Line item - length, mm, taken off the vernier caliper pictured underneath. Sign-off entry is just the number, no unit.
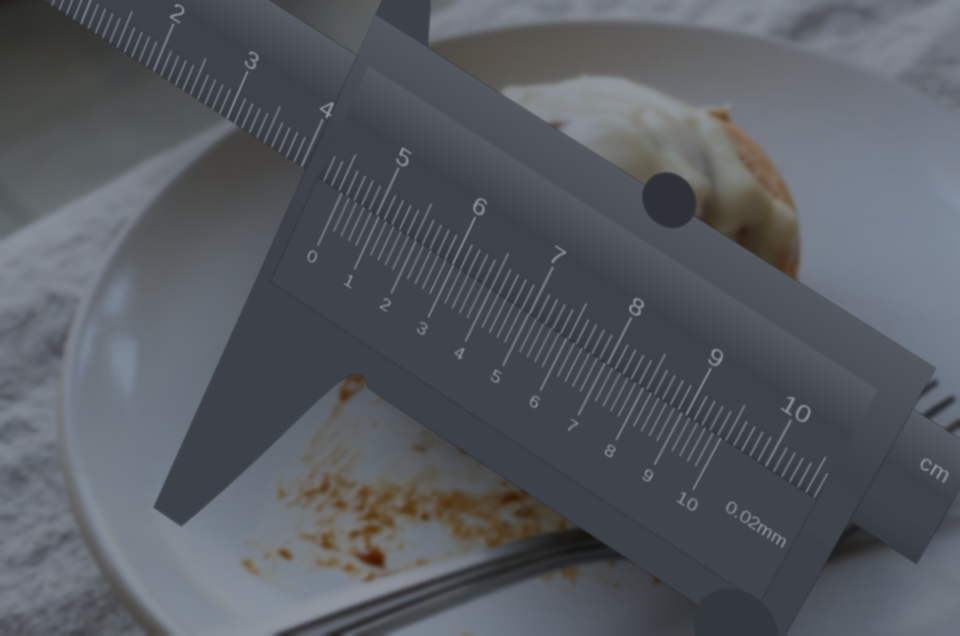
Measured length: 45.4
